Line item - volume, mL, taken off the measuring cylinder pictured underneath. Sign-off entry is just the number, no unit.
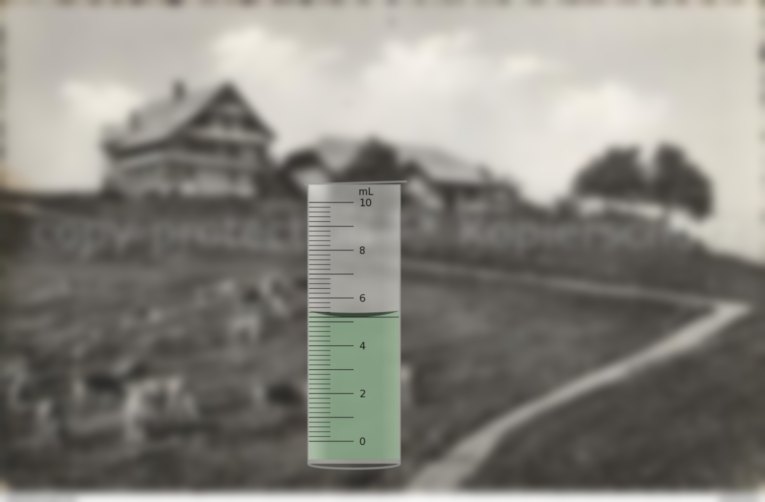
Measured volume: 5.2
